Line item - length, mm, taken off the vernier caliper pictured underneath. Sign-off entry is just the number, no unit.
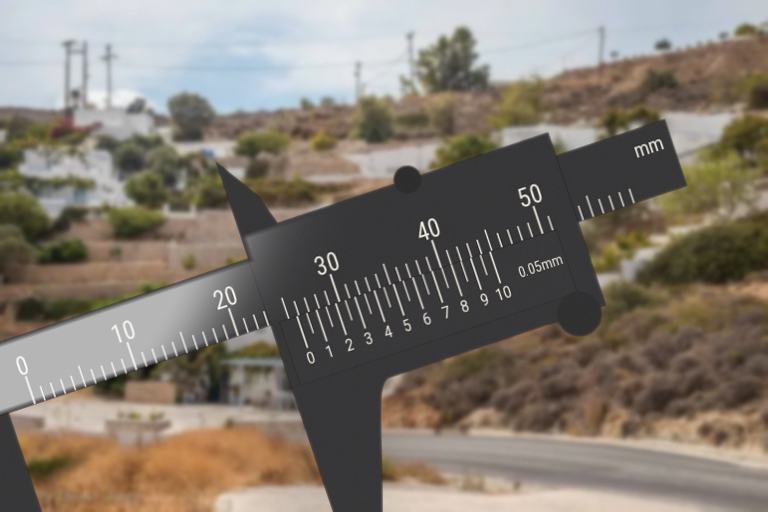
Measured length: 25.8
